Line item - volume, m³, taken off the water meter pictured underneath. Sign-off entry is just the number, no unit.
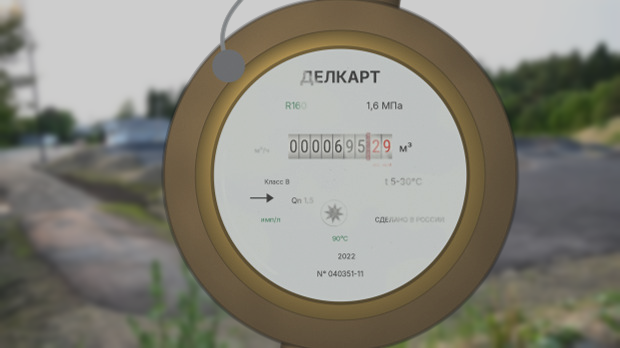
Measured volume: 695.29
